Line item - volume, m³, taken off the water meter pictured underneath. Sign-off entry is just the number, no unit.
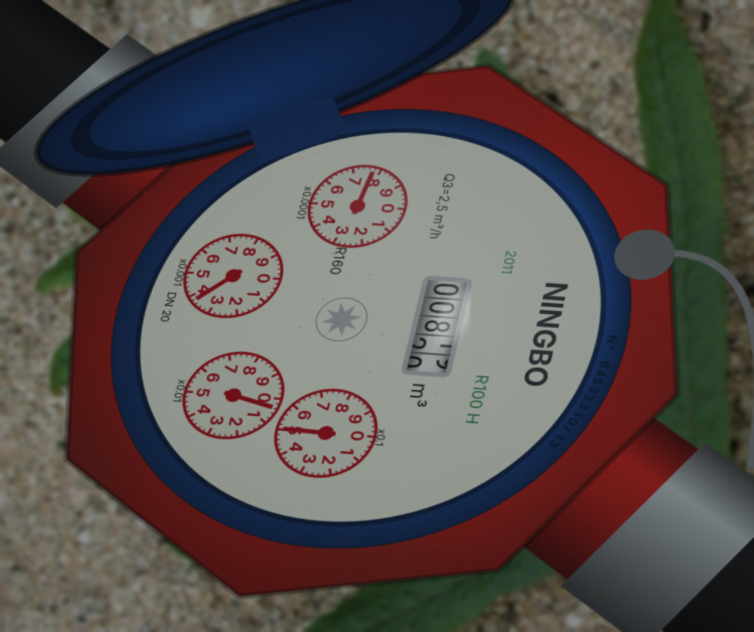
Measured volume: 819.5037
